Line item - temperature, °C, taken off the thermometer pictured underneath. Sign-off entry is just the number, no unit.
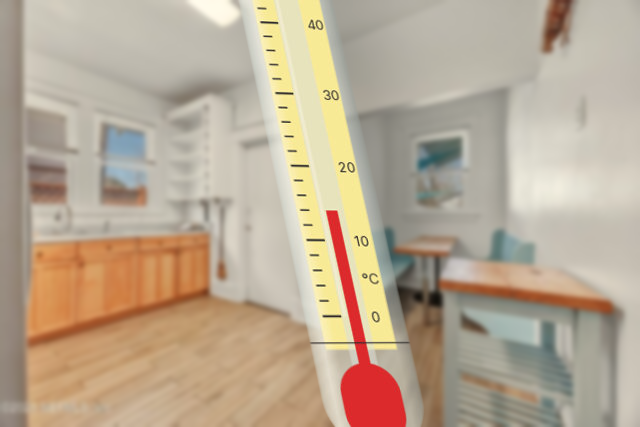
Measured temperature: 14
